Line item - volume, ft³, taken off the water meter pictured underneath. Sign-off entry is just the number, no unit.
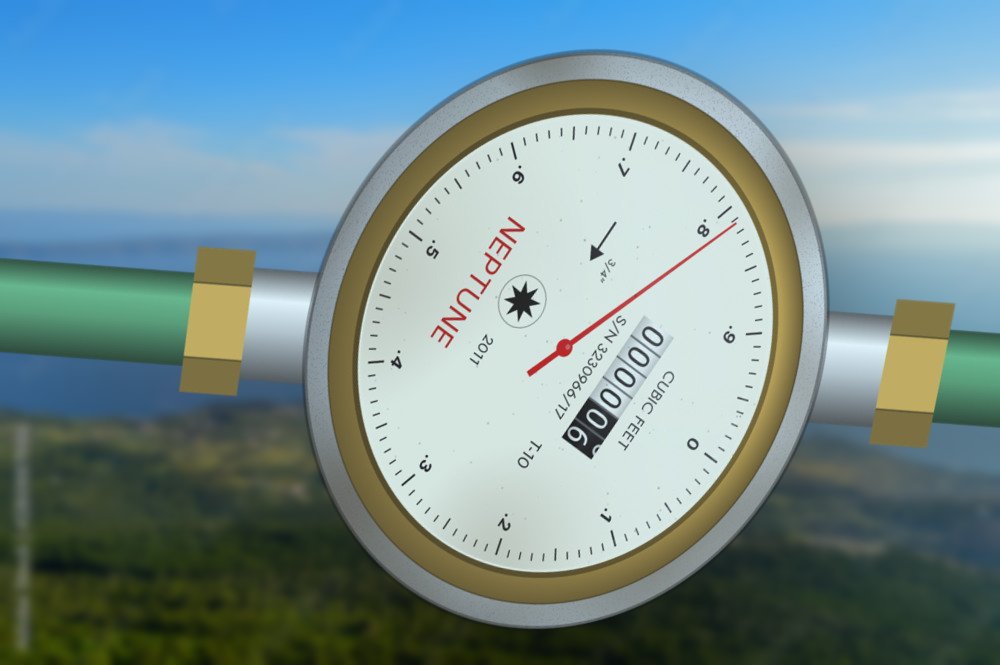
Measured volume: 5.81
